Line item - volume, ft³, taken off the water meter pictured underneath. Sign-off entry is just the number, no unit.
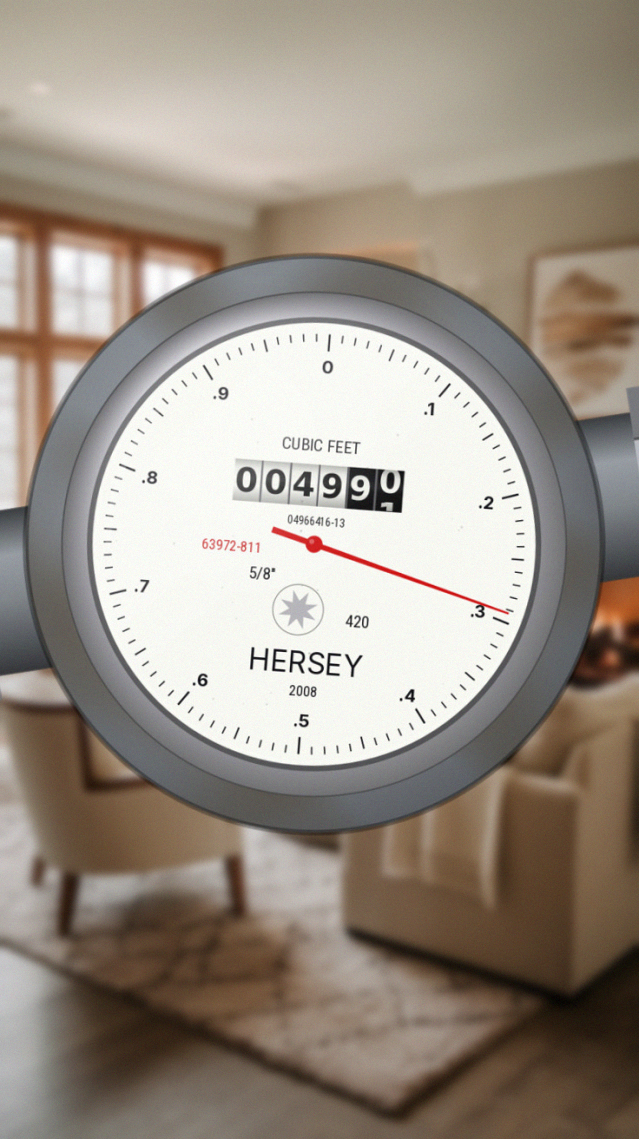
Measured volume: 4990.29
